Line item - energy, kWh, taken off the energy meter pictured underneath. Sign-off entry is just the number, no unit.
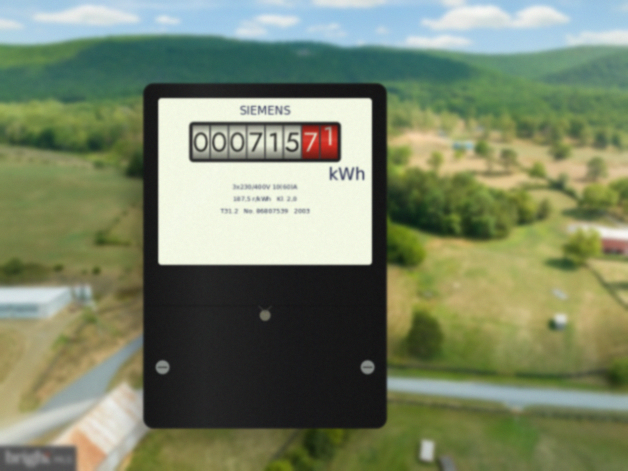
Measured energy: 715.71
